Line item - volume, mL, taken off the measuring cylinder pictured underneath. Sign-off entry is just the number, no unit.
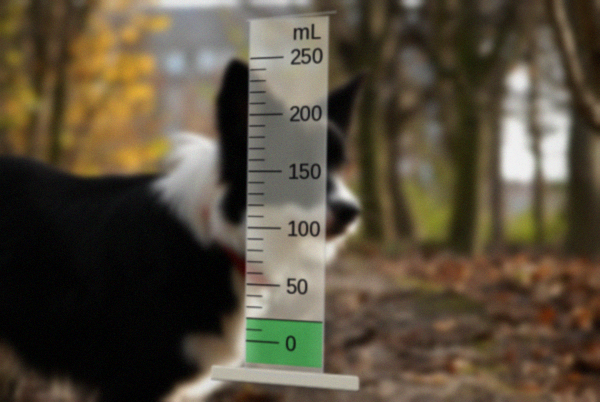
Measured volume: 20
